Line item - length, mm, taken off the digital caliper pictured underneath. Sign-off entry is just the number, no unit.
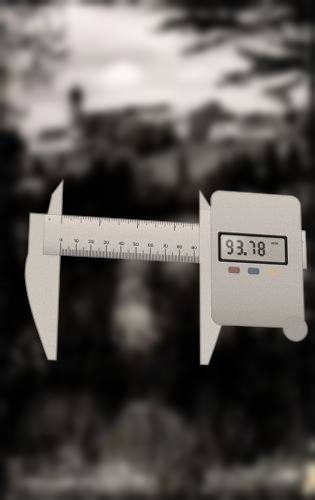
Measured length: 93.78
